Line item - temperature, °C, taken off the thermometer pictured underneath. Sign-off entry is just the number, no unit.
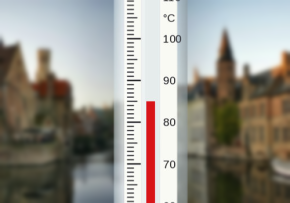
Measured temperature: 85
